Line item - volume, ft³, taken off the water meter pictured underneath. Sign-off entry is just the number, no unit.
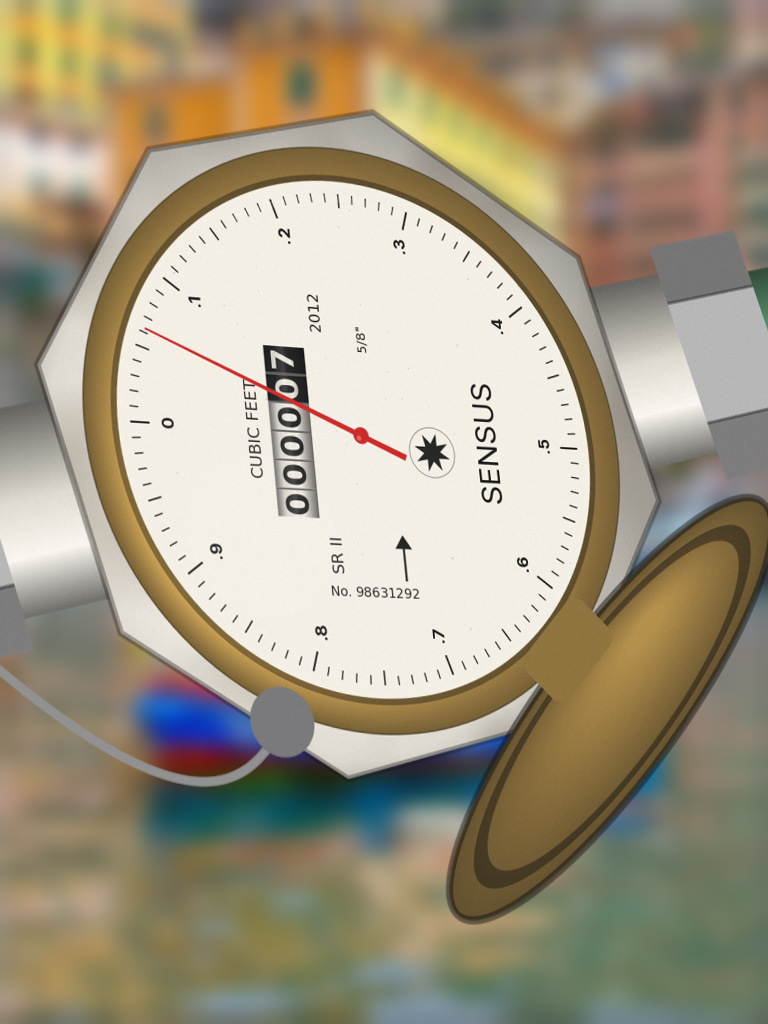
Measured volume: 7.06
